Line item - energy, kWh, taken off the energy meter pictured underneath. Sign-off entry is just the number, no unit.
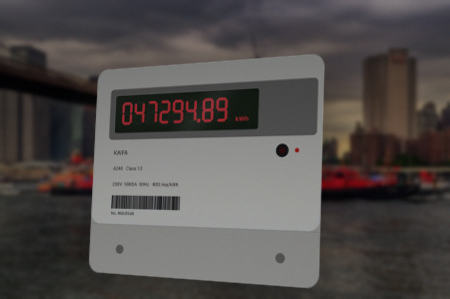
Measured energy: 47294.89
